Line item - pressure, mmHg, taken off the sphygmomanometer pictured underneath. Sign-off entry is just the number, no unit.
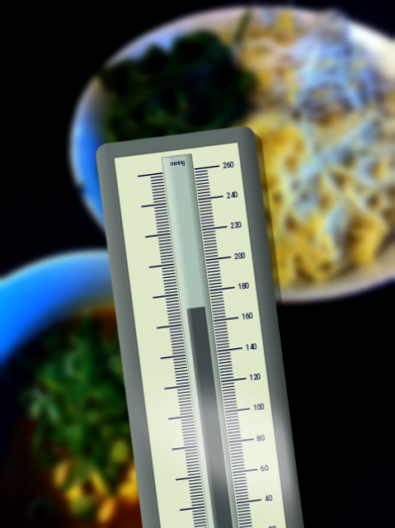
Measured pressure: 170
